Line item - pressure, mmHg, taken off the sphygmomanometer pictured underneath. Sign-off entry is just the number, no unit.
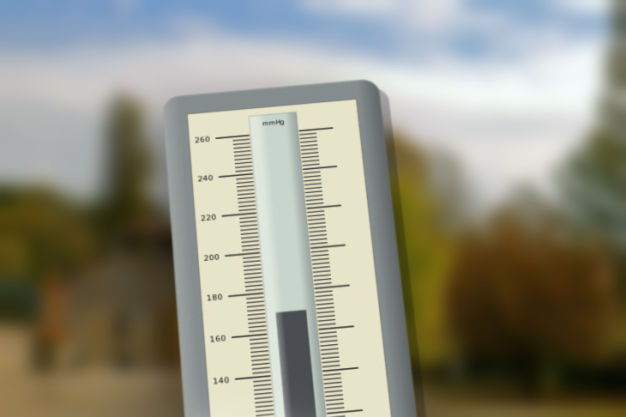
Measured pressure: 170
